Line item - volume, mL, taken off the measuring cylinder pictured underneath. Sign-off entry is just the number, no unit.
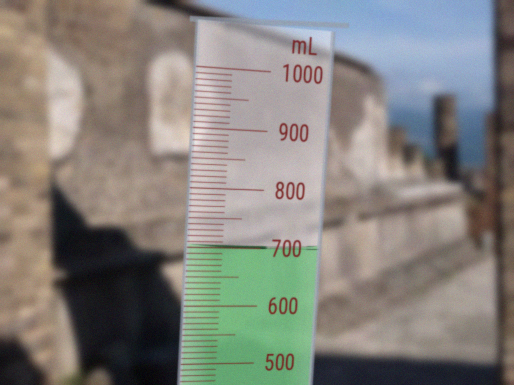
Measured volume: 700
